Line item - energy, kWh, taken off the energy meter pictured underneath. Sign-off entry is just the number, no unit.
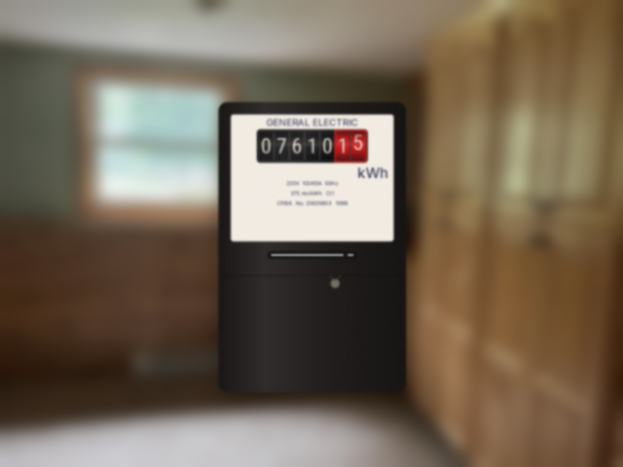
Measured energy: 7610.15
